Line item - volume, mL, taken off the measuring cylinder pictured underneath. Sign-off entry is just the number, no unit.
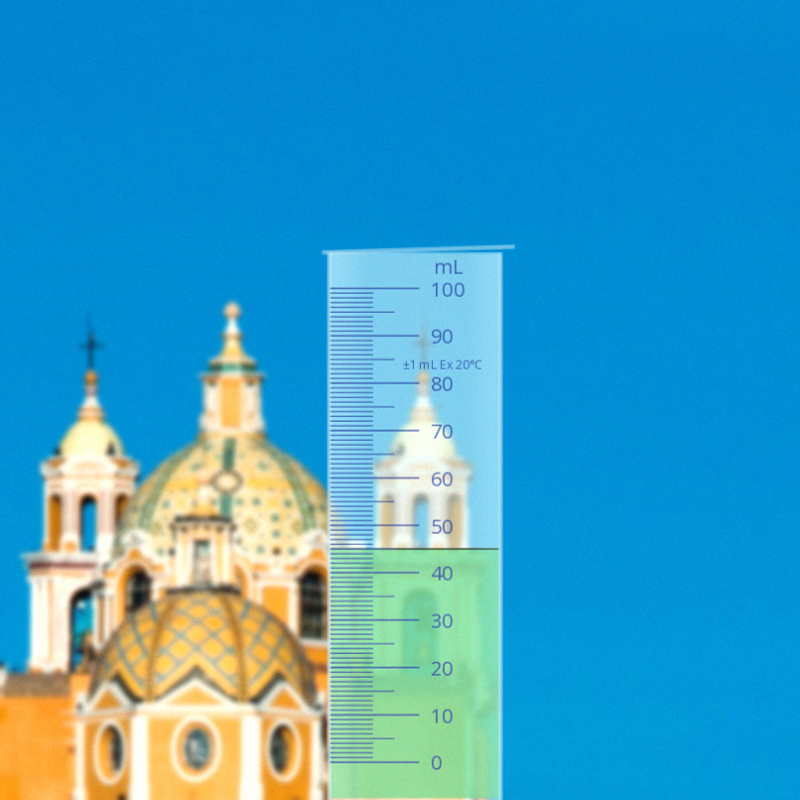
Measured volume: 45
